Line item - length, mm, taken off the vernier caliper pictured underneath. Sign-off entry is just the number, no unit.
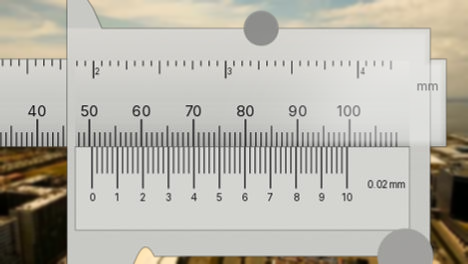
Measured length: 50.5
